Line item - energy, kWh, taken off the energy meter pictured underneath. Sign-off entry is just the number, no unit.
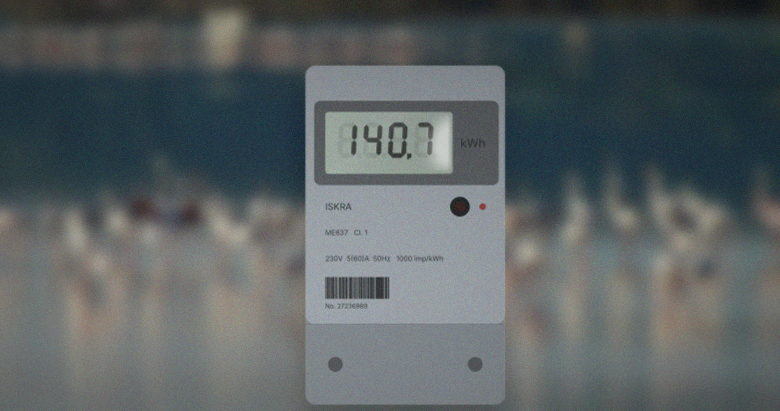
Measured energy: 140.7
